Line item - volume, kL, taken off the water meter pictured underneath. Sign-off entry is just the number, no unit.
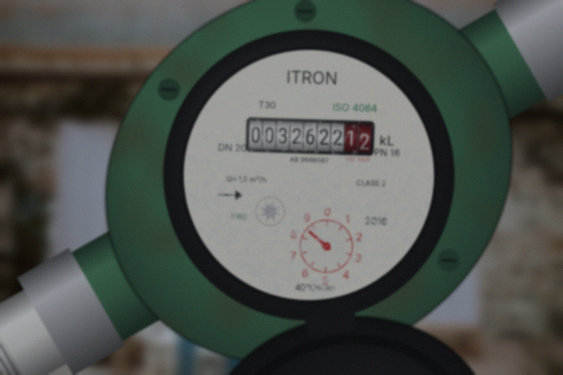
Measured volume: 32622.118
